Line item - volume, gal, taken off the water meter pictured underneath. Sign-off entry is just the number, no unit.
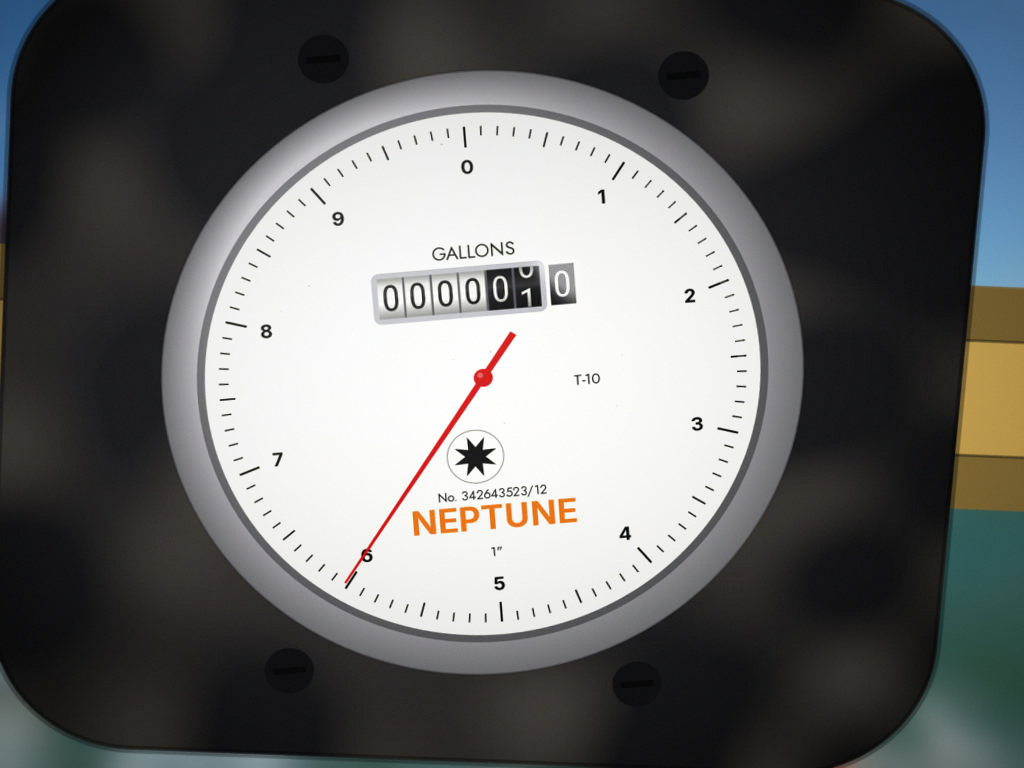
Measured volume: 6.0
